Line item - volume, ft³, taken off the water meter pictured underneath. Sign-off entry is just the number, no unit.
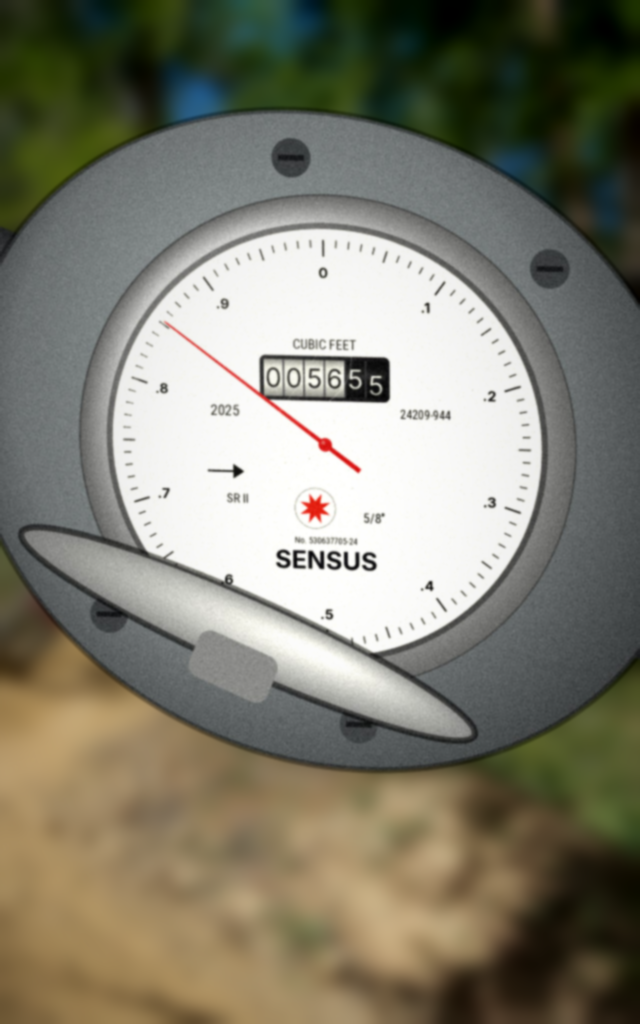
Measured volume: 5654.85
